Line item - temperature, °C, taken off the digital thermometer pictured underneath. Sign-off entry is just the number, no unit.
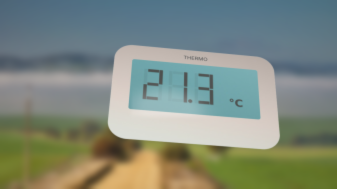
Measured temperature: 21.3
